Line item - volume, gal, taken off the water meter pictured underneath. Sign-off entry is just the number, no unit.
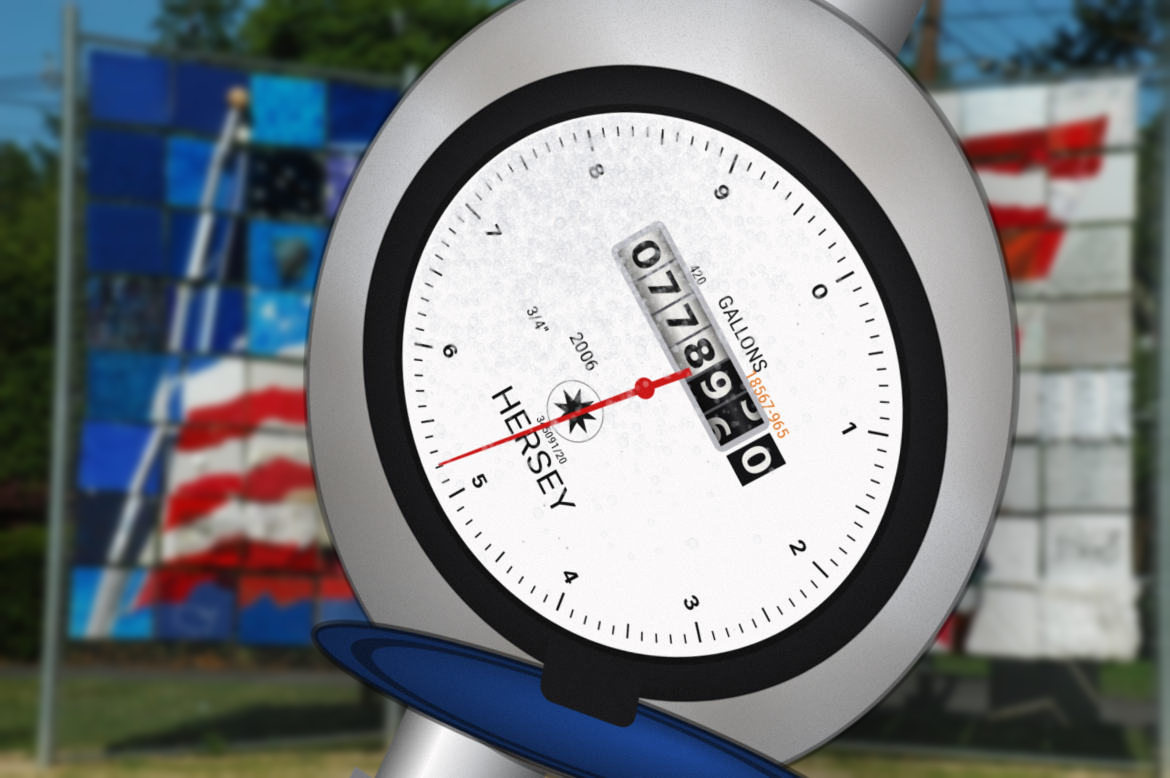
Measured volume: 778955.2
